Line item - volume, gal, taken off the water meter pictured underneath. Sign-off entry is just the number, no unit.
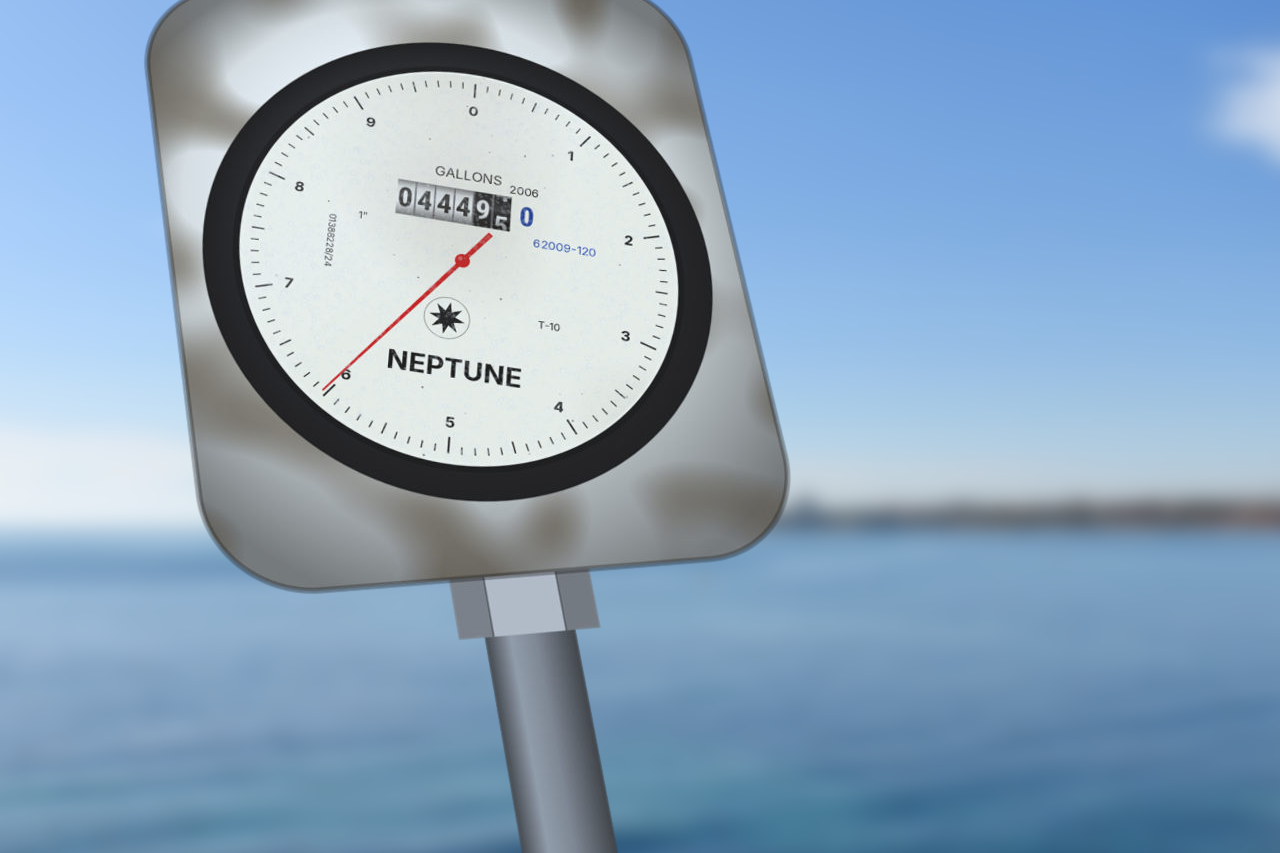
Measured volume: 444946.0
